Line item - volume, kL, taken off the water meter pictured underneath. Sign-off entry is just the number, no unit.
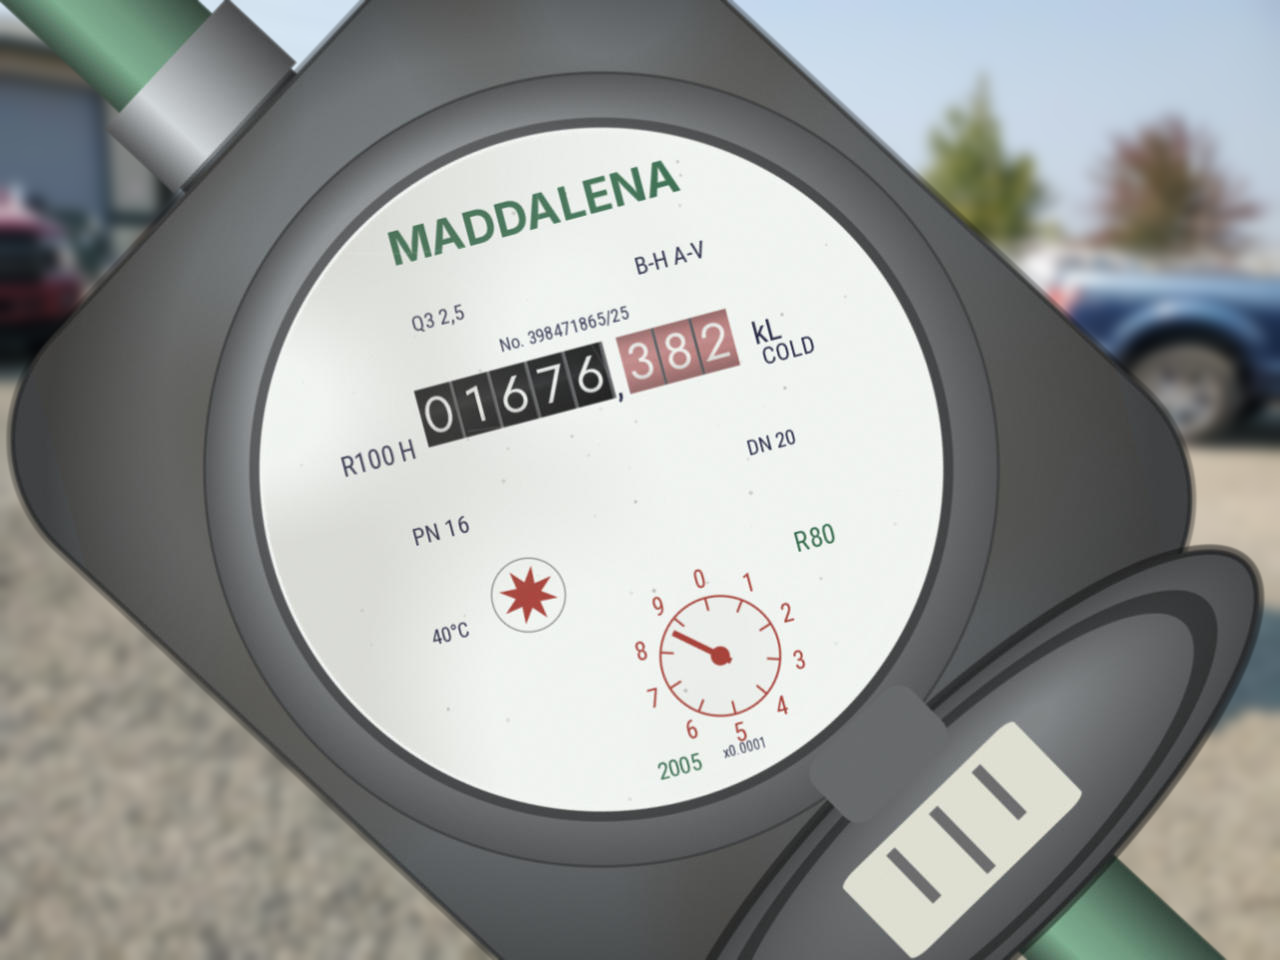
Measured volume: 1676.3828
